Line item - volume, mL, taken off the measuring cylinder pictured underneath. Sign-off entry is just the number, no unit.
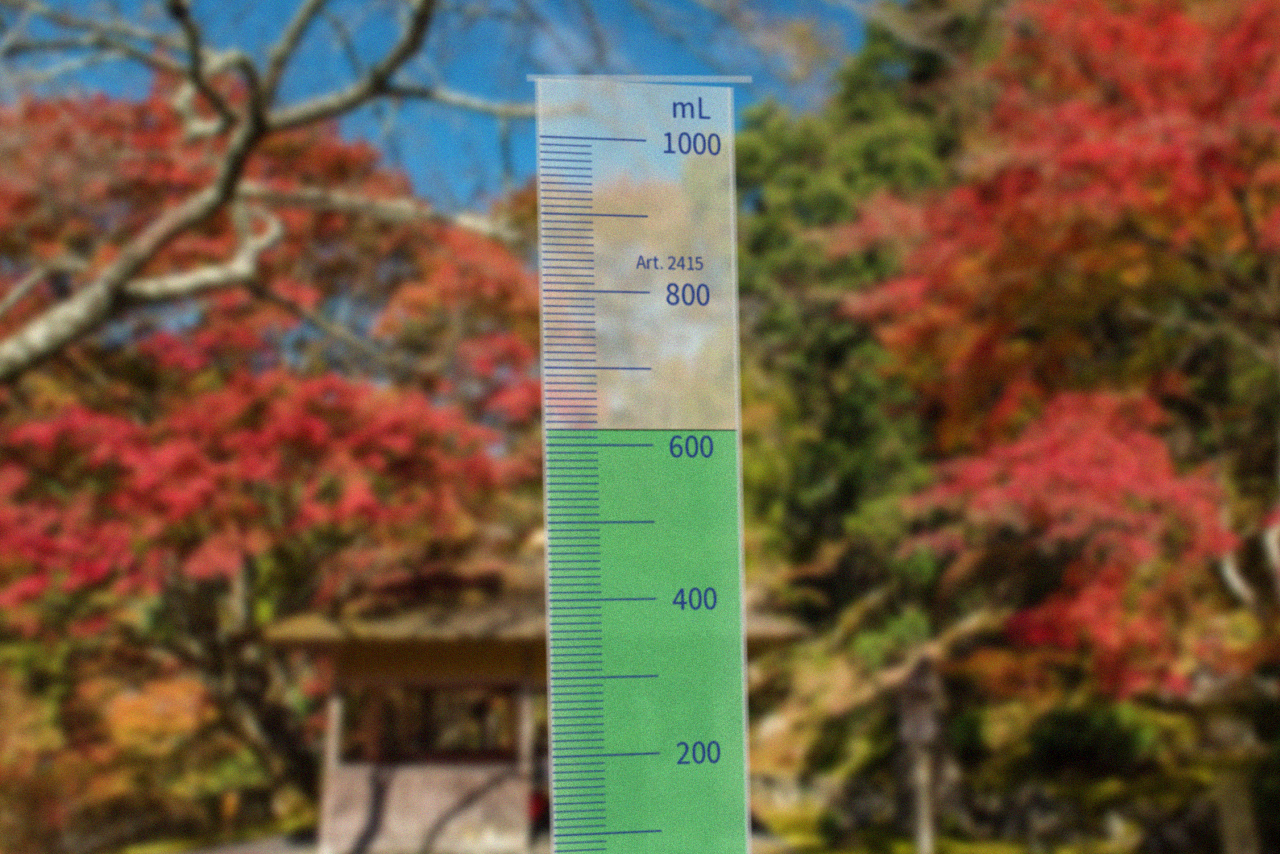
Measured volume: 620
